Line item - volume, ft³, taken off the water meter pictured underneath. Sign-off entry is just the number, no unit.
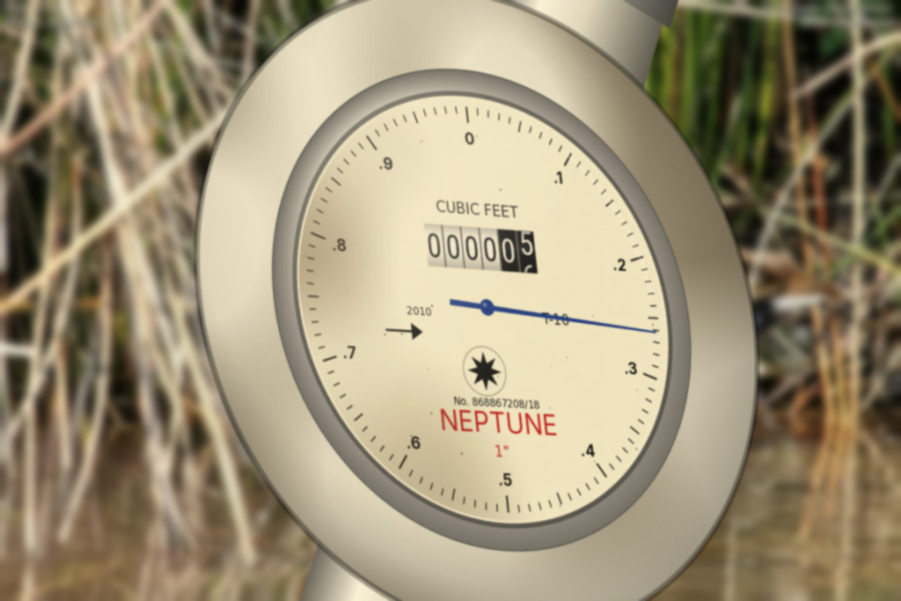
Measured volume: 5.26
